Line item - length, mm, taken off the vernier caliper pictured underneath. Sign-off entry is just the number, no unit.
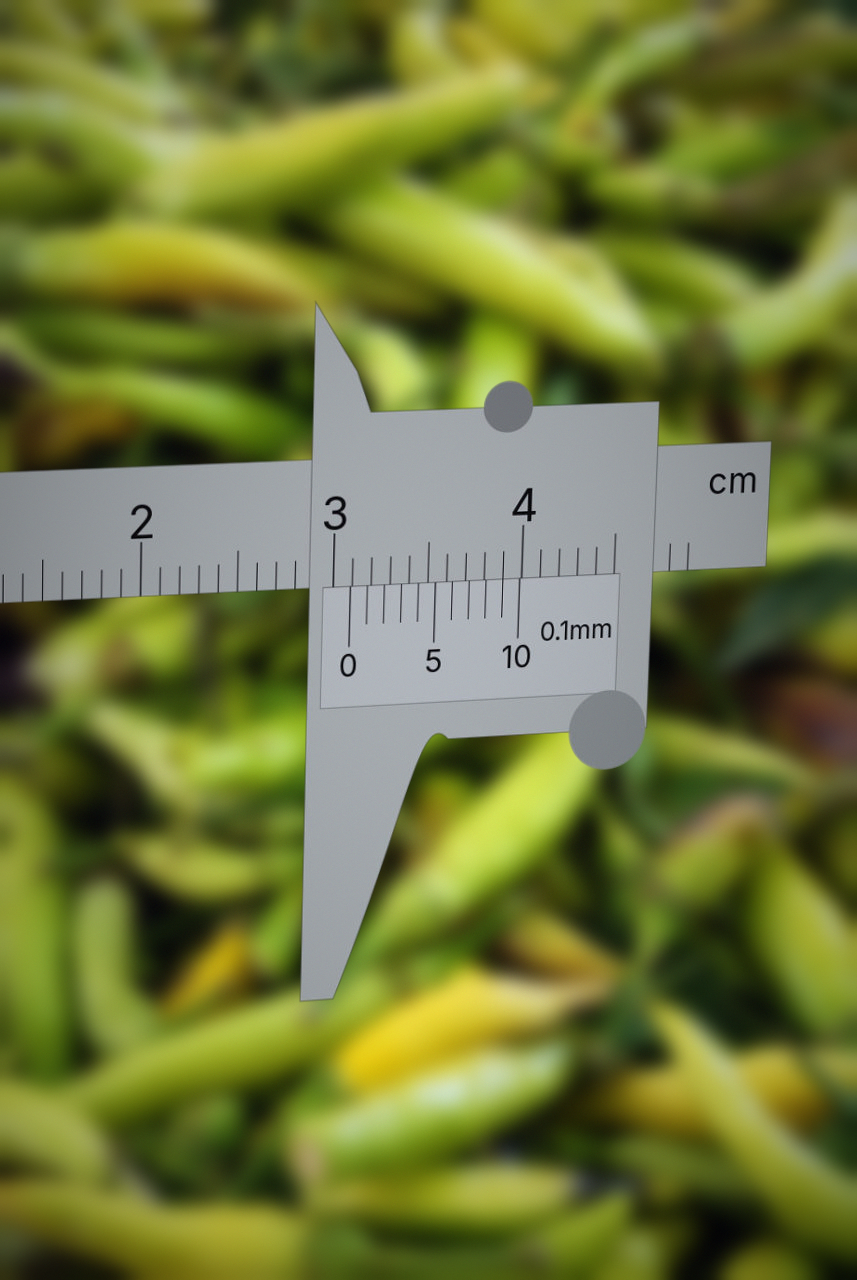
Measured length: 30.9
